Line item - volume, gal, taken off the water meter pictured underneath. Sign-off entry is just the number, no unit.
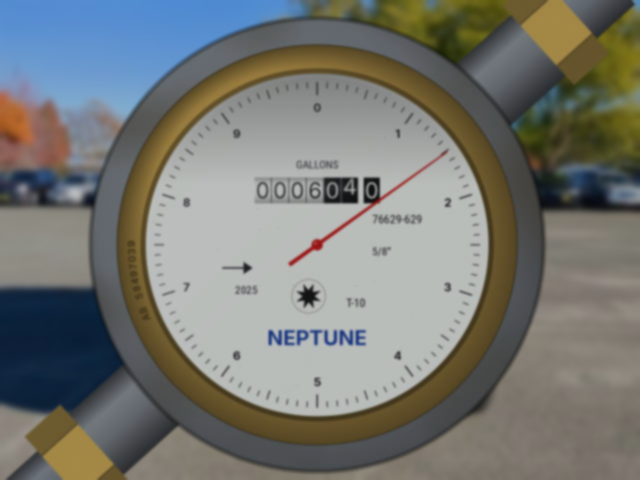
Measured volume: 6041.5
